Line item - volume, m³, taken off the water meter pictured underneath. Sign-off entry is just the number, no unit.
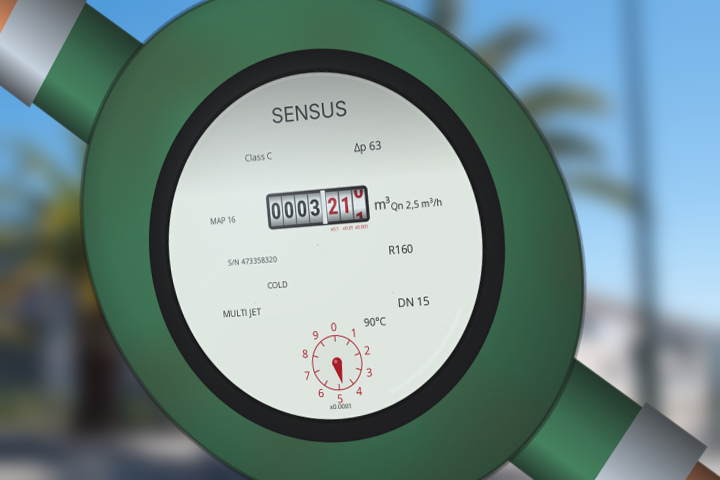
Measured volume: 3.2104
